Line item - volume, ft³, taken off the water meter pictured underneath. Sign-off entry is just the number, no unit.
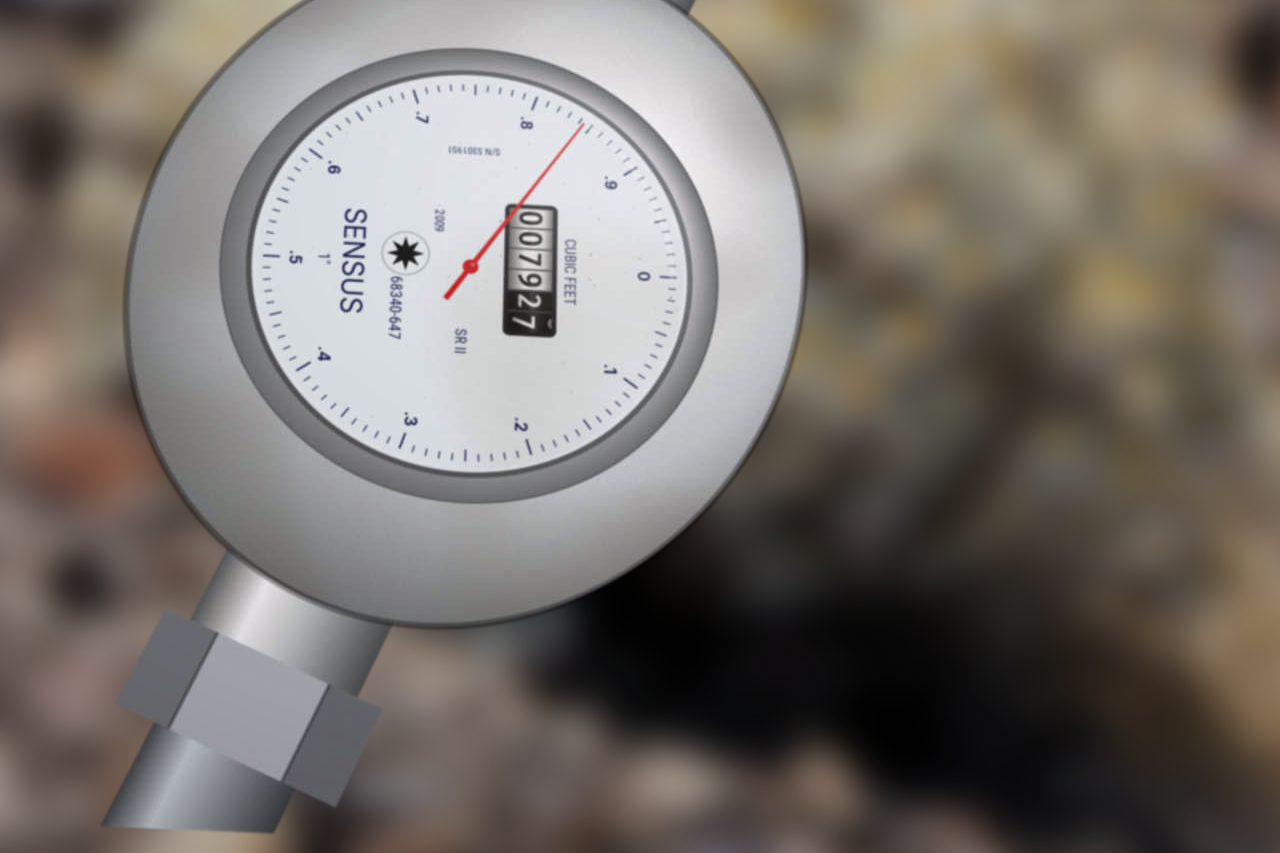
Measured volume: 7926.84
